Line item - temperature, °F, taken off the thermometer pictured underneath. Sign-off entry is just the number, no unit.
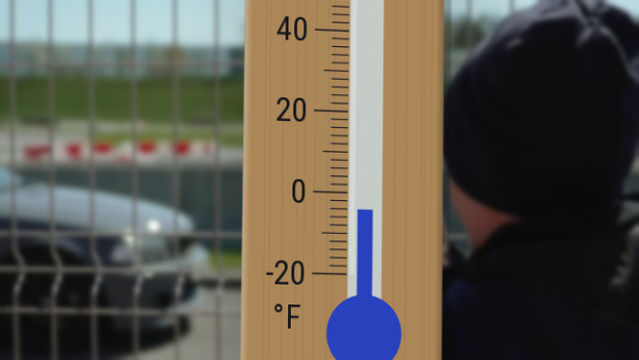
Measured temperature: -4
